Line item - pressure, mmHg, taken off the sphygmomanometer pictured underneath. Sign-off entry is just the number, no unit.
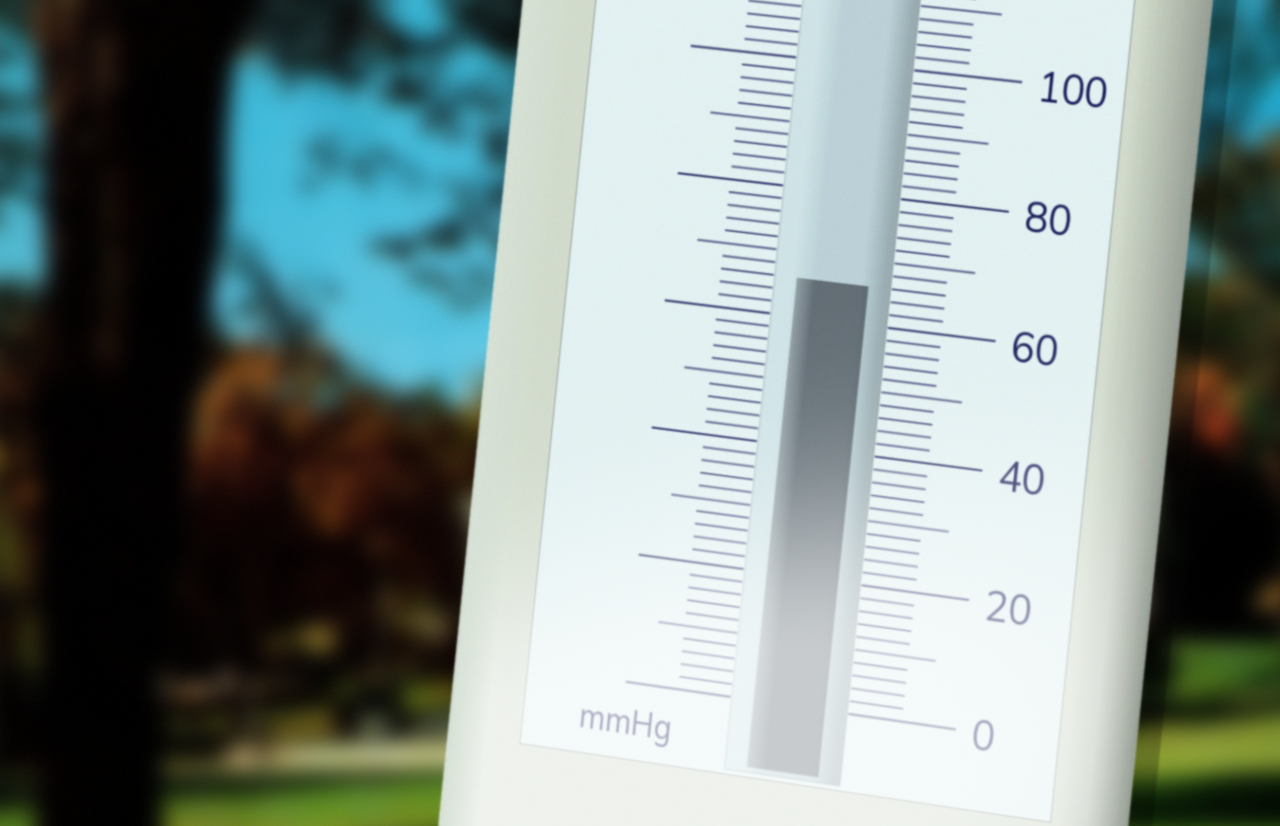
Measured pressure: 66
